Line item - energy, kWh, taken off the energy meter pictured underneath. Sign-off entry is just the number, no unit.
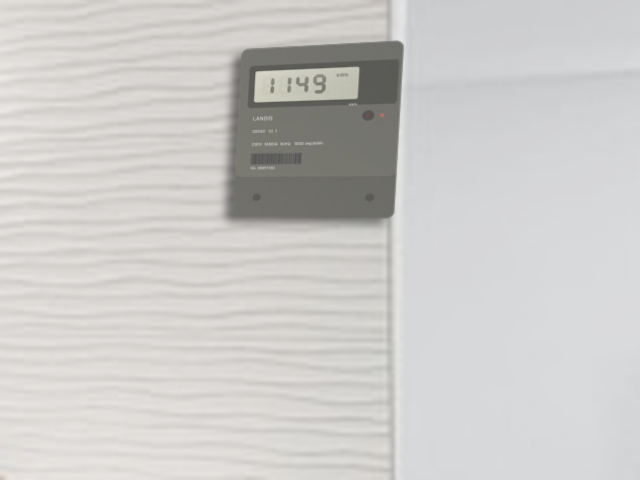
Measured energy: 1149
